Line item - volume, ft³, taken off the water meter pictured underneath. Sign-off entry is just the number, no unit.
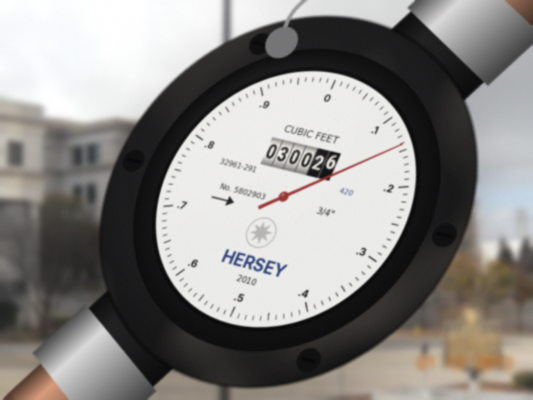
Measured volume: 30026.14
